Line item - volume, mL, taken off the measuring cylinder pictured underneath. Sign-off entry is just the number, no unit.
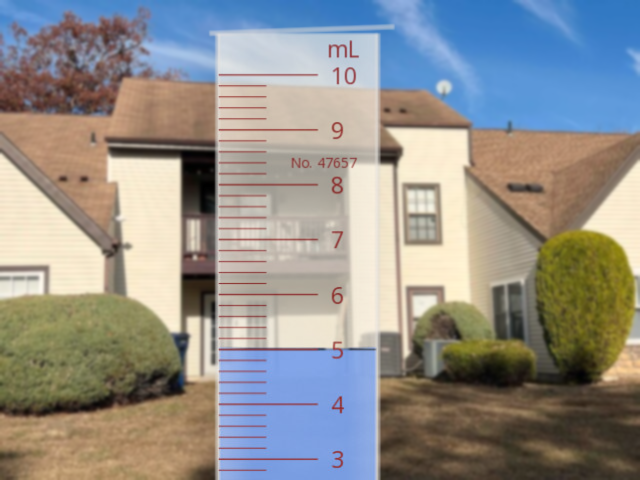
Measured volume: 5
